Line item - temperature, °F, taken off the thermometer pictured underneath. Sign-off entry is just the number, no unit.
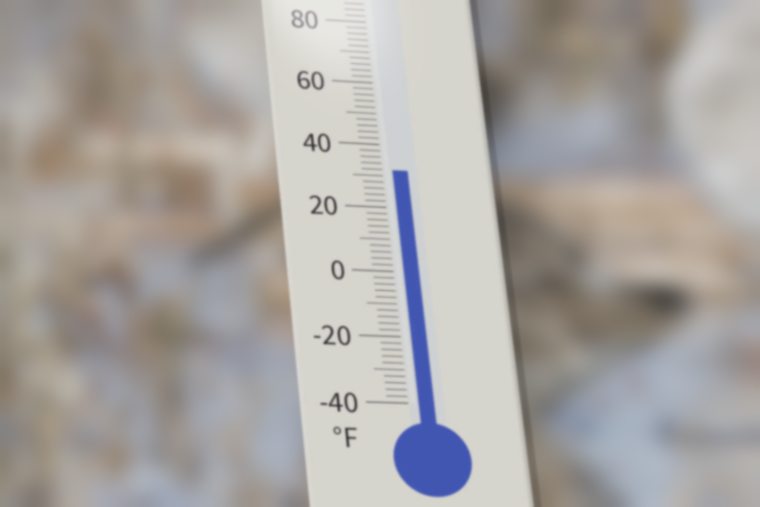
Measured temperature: 32
